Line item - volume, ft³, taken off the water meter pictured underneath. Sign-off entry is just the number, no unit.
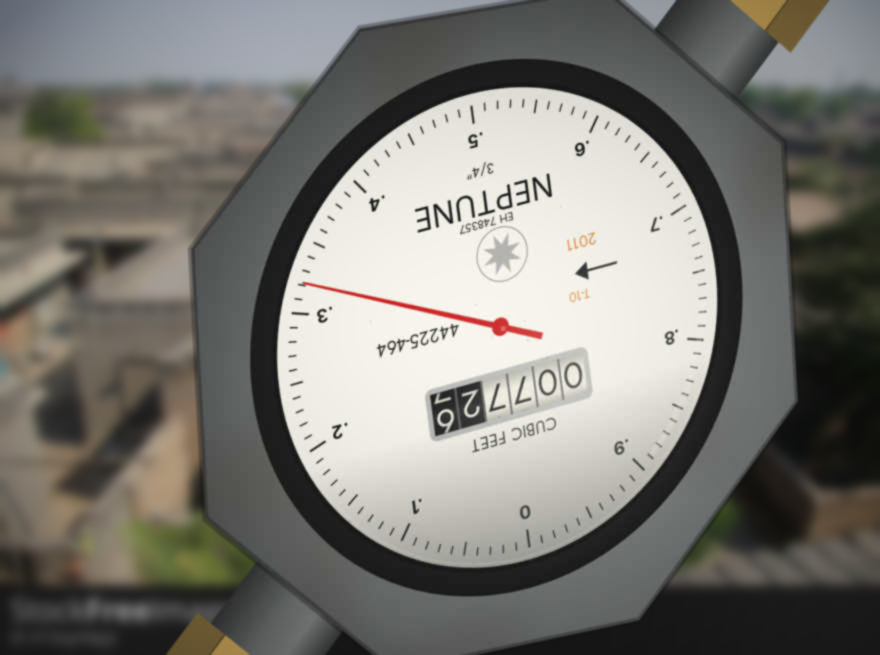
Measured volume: 7726.32
